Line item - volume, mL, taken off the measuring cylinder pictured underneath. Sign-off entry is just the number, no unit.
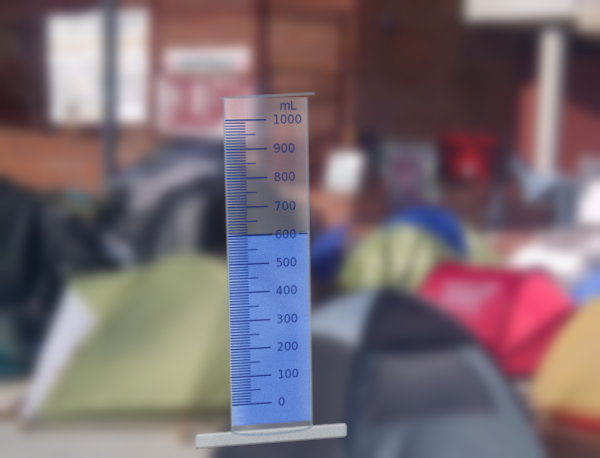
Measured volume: 600
